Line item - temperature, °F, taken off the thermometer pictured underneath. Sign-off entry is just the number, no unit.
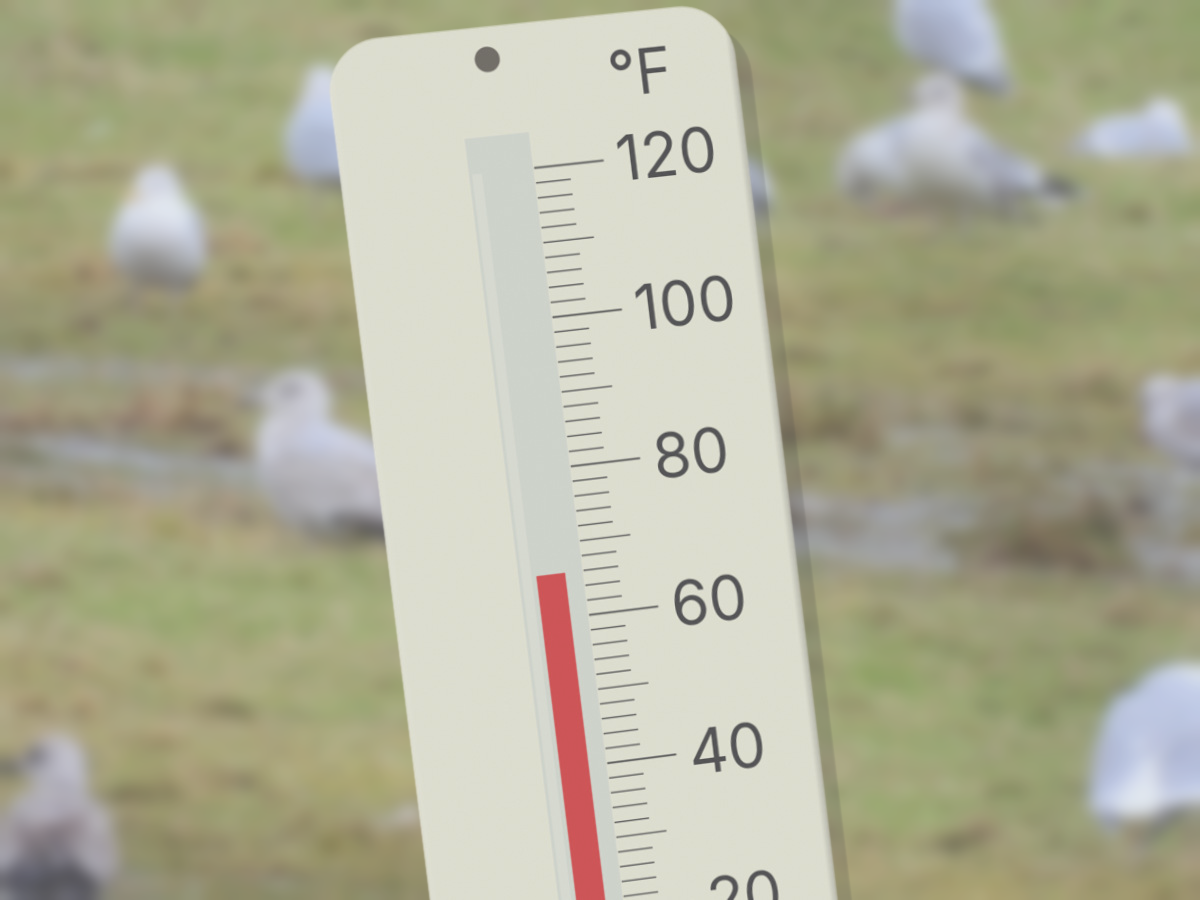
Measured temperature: 66
